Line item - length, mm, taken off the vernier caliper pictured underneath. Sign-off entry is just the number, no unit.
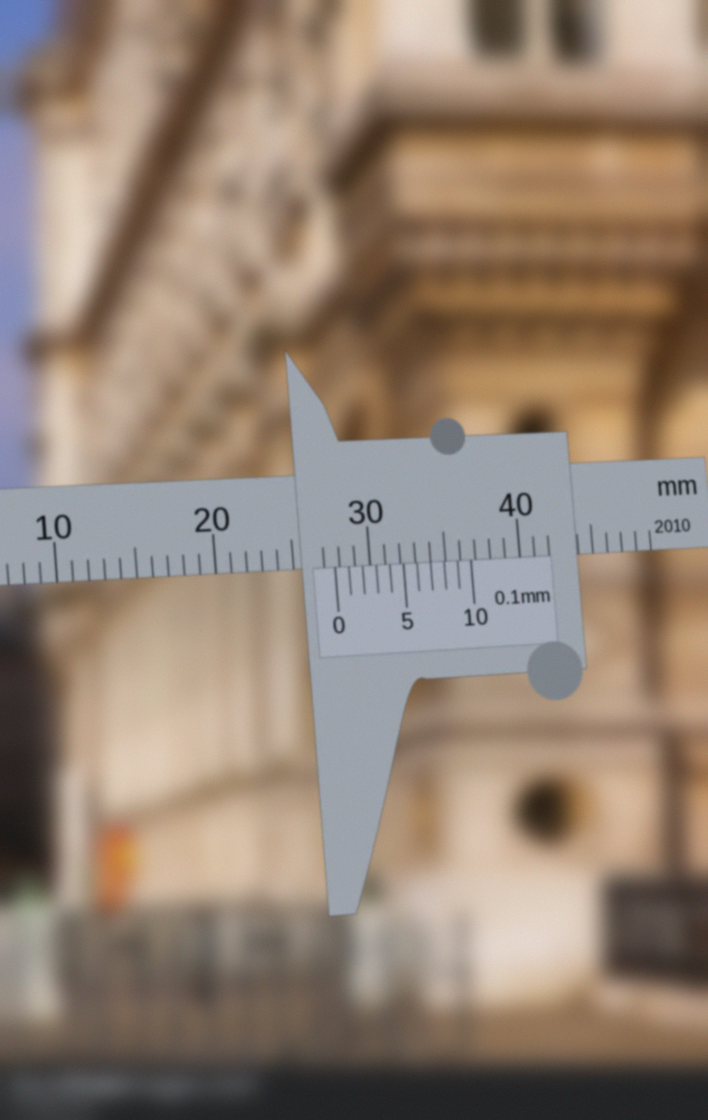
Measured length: 27.7
